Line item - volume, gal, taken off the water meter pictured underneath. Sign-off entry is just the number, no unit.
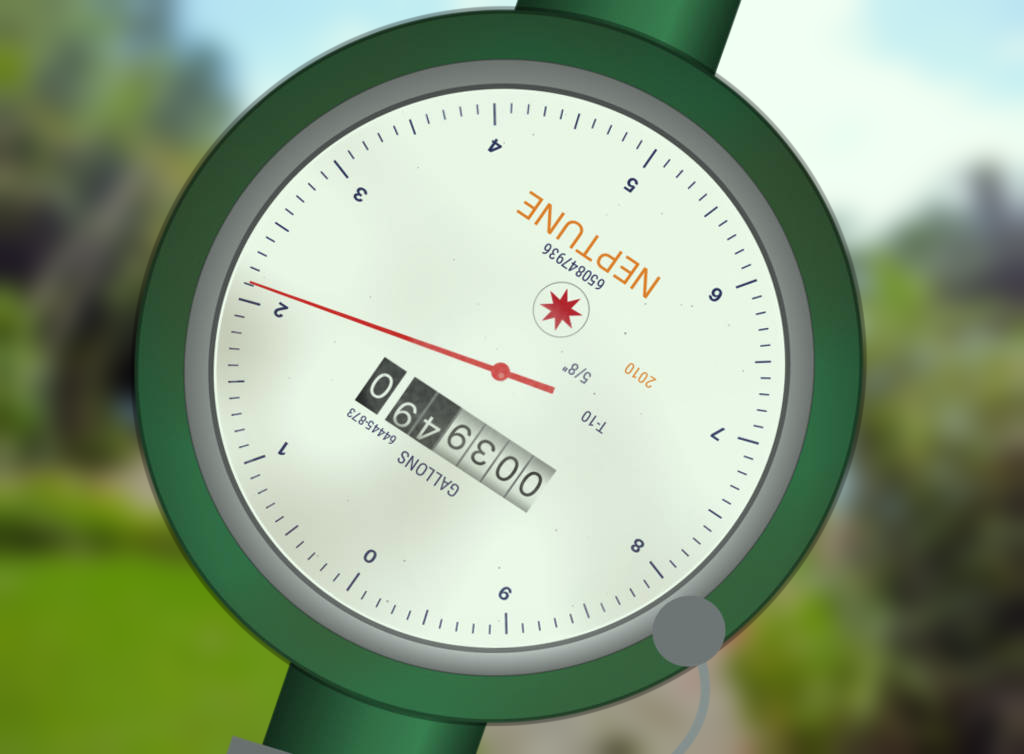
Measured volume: 39492.1
